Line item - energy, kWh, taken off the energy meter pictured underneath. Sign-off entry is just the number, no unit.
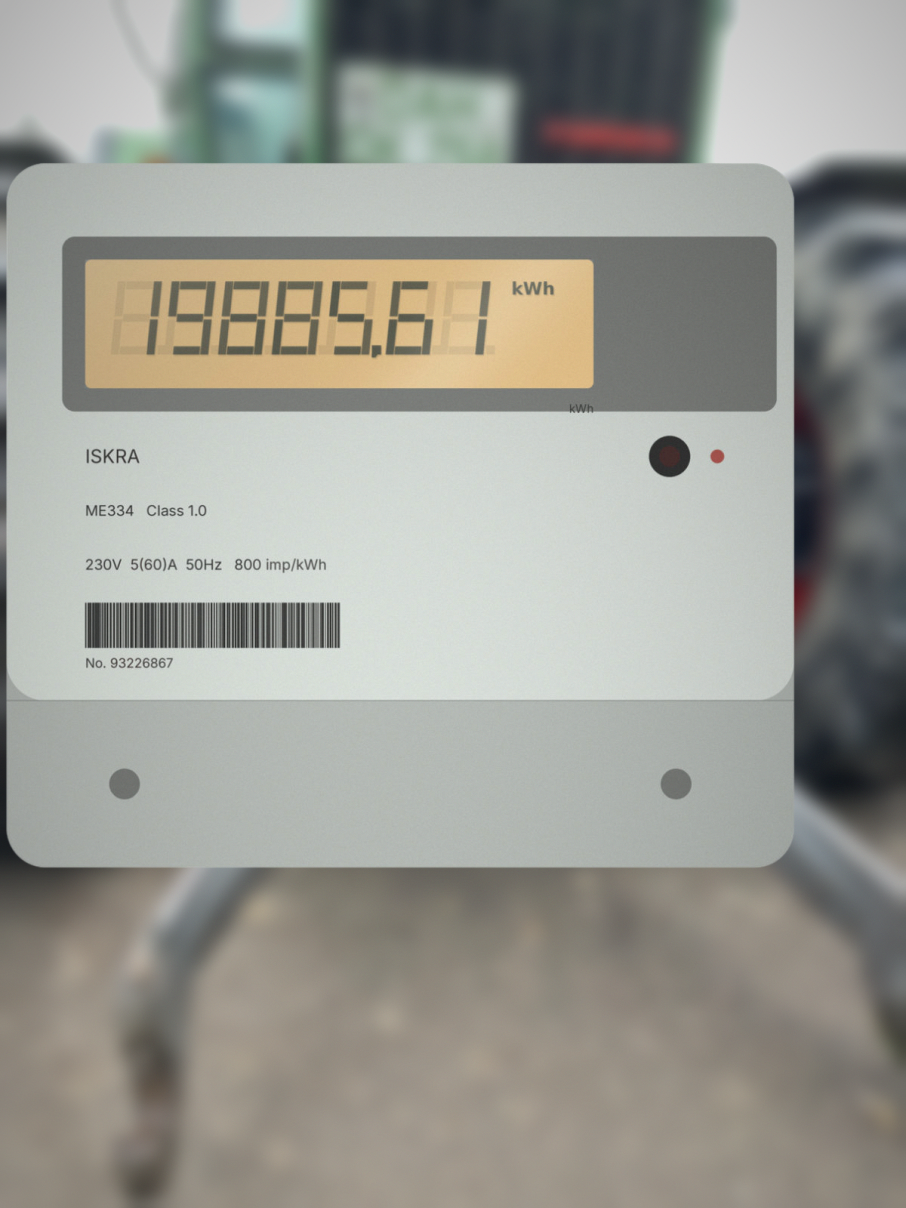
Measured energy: 19885.61
